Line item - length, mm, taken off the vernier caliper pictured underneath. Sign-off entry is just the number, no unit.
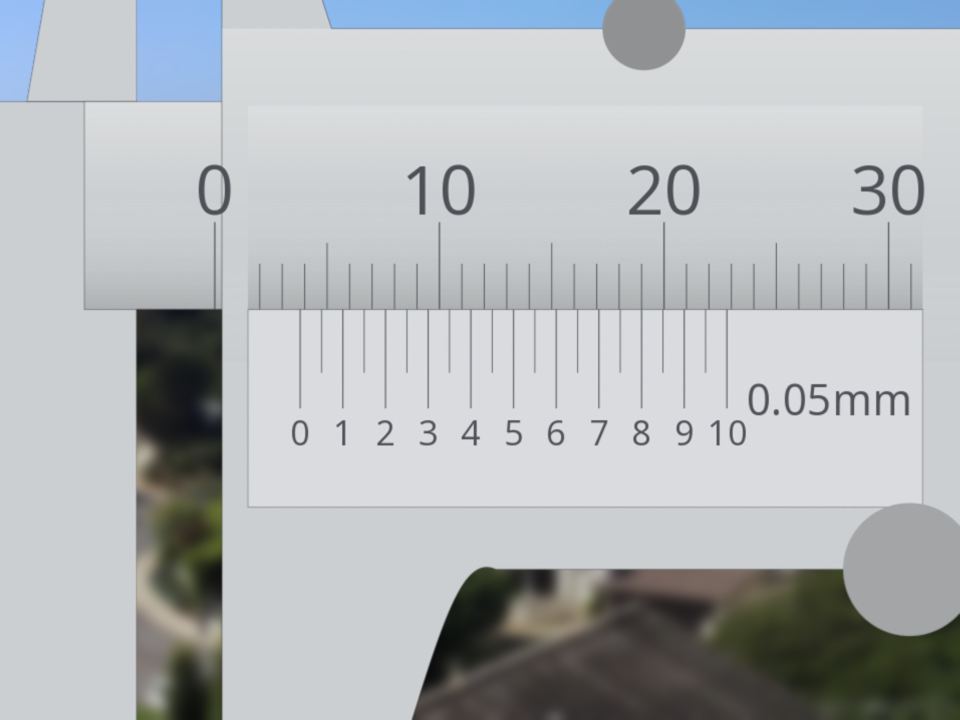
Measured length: 3.8
